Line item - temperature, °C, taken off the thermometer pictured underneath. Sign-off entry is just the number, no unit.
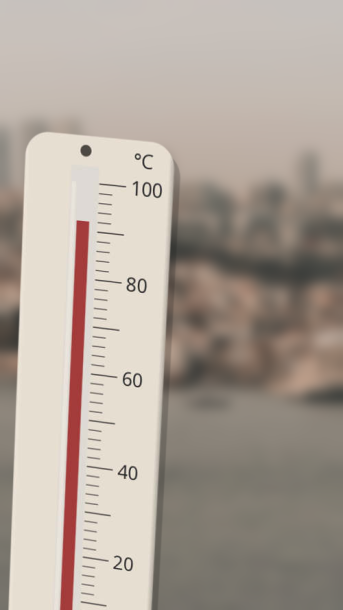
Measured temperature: 92
